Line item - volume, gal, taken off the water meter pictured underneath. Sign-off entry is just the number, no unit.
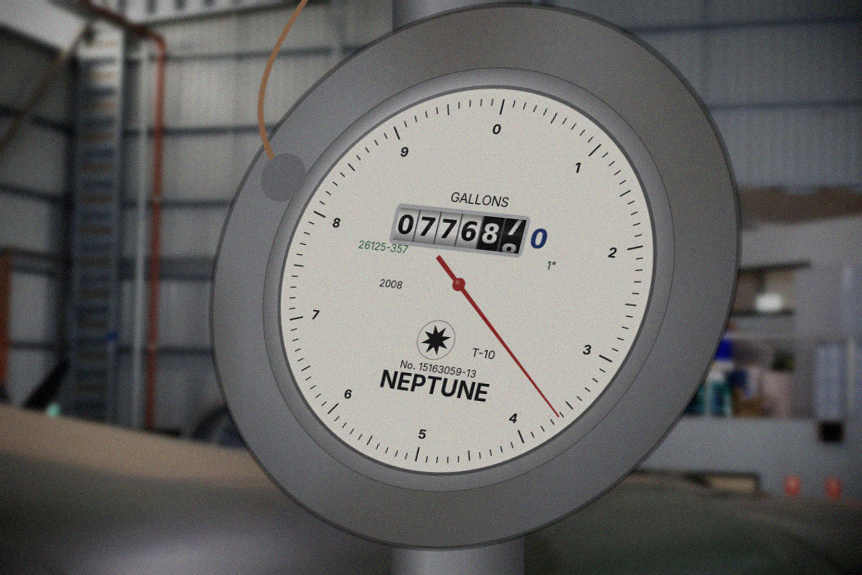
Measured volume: 776873.6
